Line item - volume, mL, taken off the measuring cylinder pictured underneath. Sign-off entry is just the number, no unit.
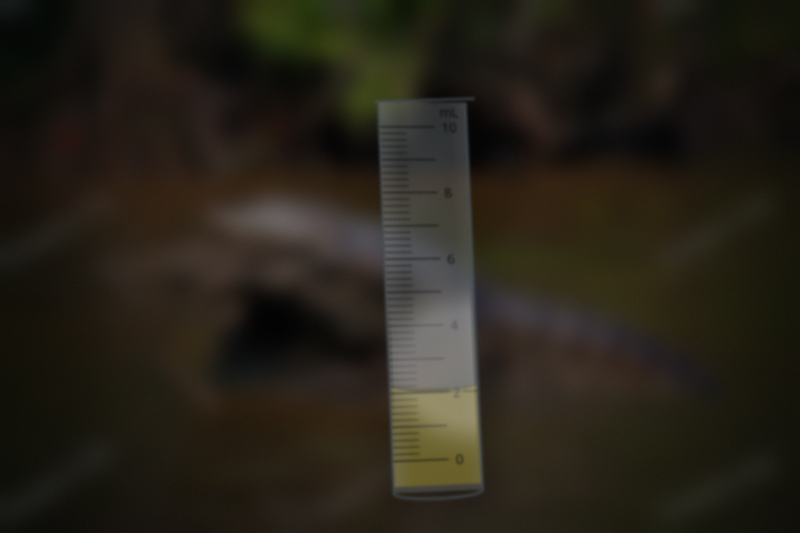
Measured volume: 2
